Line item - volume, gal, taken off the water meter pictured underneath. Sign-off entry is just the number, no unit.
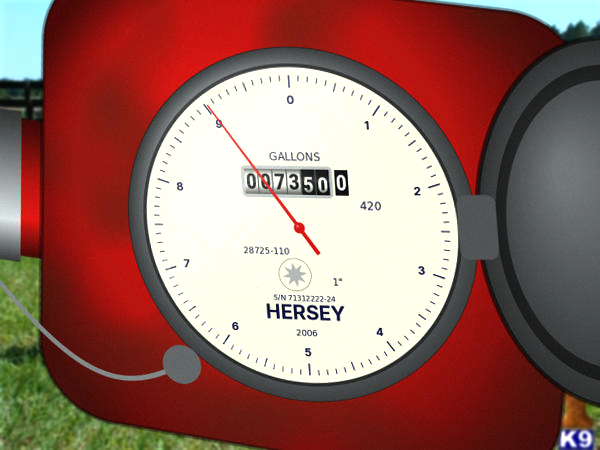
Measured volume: 73499.0
